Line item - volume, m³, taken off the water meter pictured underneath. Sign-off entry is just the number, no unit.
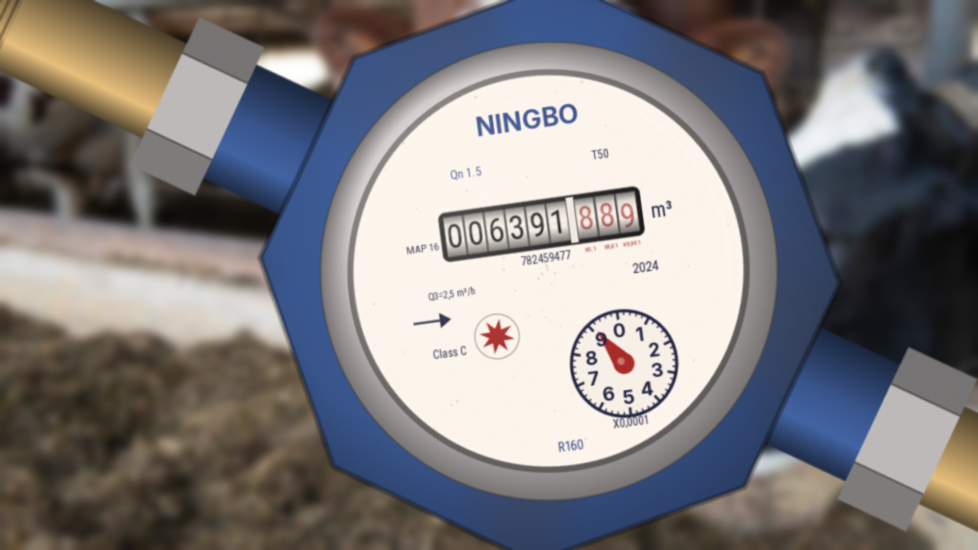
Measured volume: 6391.8889
